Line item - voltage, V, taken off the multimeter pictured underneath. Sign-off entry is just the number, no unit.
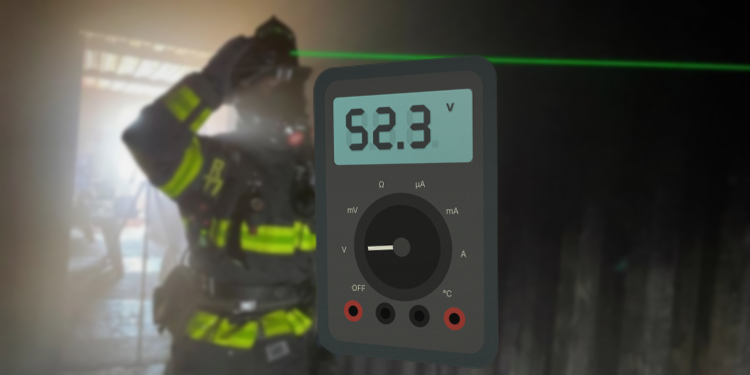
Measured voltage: 52.3
